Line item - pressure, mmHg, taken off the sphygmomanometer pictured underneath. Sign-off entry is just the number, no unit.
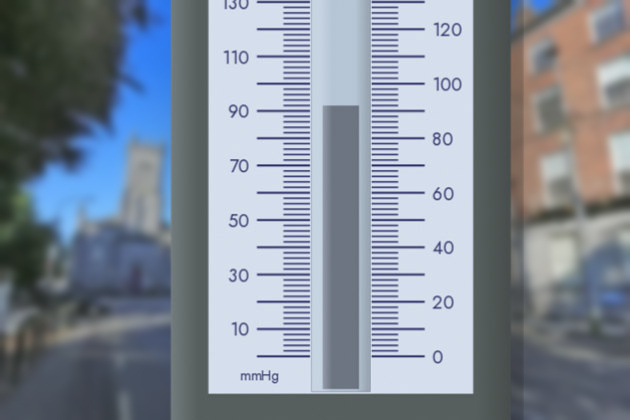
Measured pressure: 92
